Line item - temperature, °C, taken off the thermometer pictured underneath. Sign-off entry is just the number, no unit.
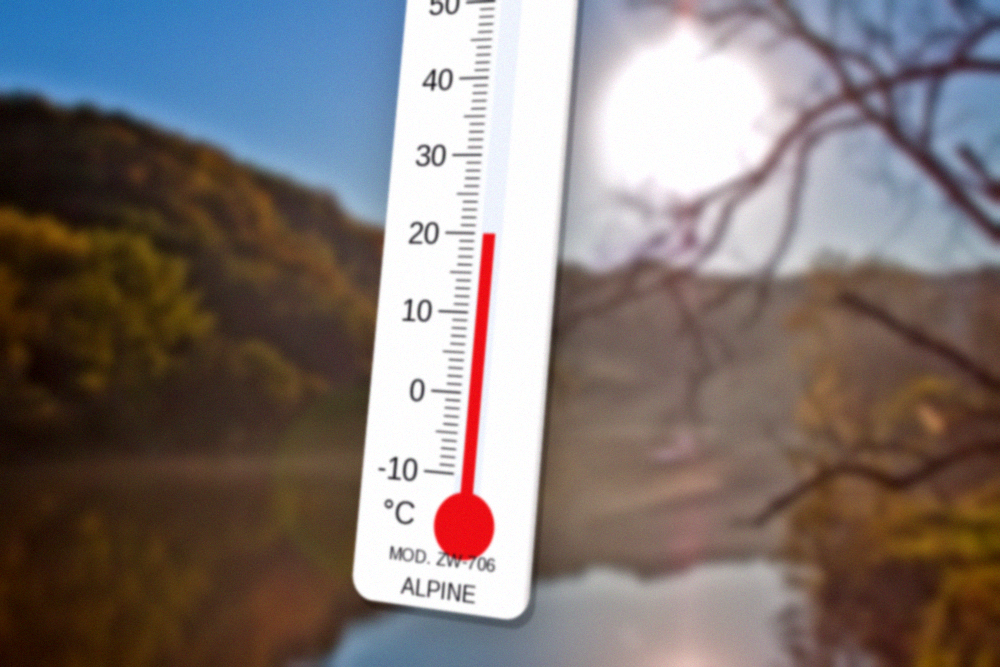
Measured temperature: 20
